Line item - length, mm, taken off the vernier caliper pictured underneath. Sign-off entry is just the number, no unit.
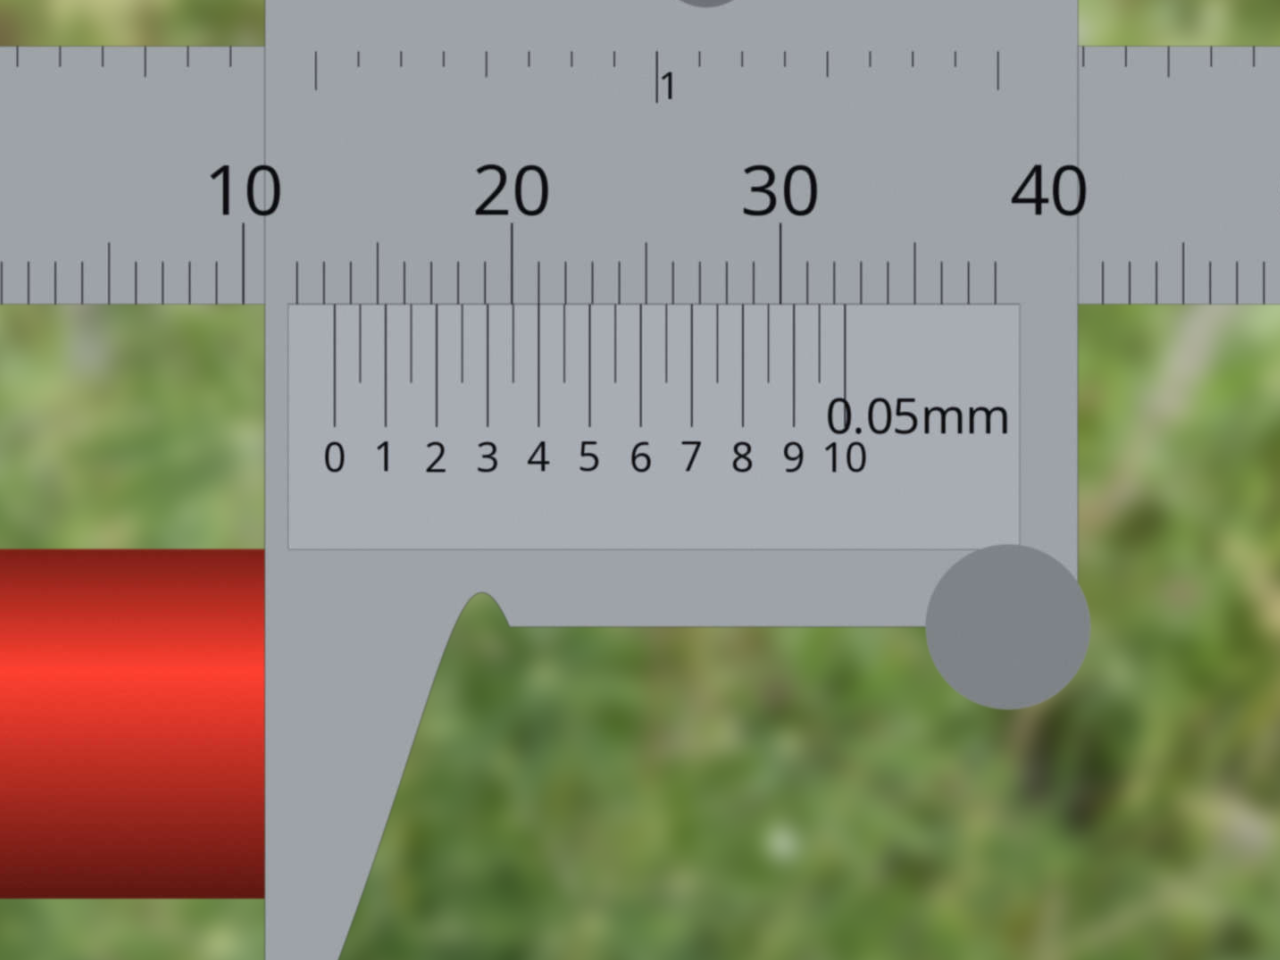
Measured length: 13.4
